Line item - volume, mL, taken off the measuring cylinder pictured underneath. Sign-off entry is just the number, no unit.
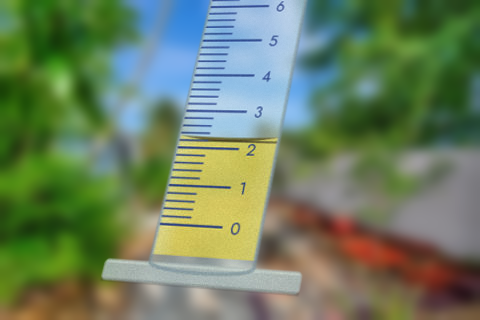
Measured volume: 2.2
